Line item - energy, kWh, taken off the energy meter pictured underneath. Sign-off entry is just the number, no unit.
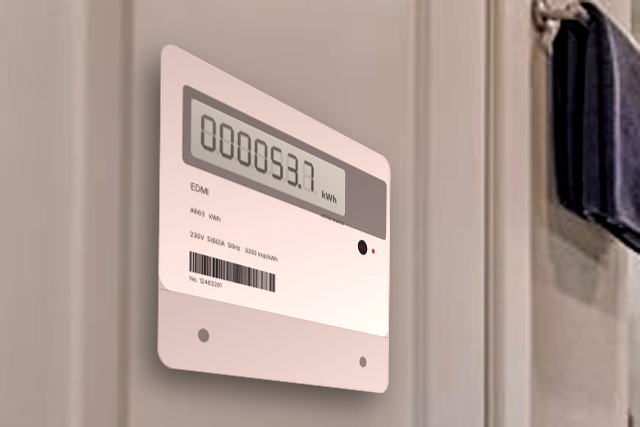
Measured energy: 53.7
